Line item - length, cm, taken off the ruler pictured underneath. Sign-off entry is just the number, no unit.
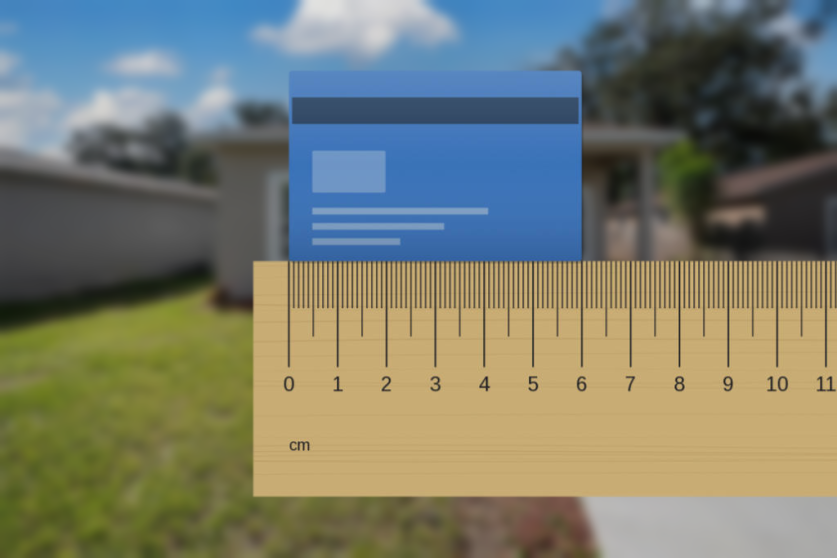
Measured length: 6
